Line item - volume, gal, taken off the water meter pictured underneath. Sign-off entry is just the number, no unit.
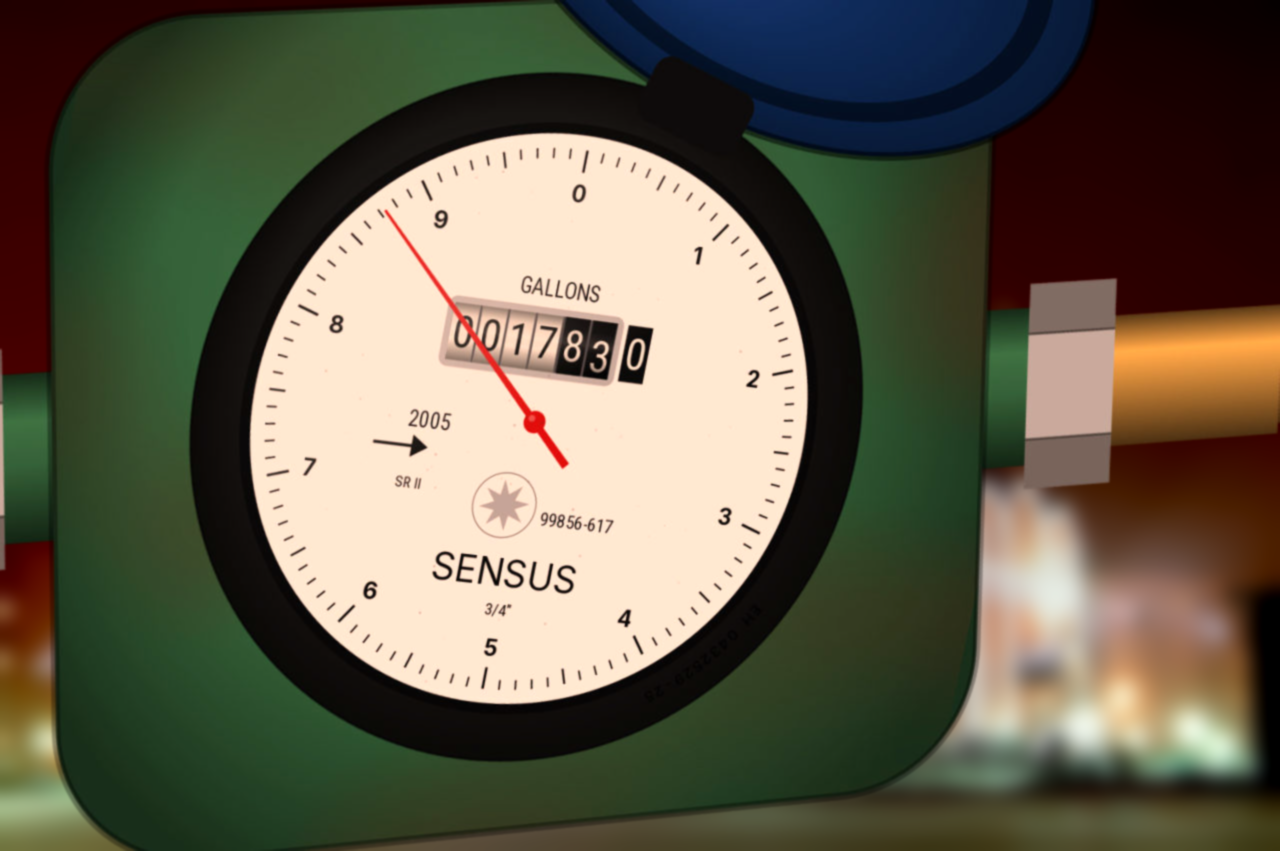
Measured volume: 17828.7
